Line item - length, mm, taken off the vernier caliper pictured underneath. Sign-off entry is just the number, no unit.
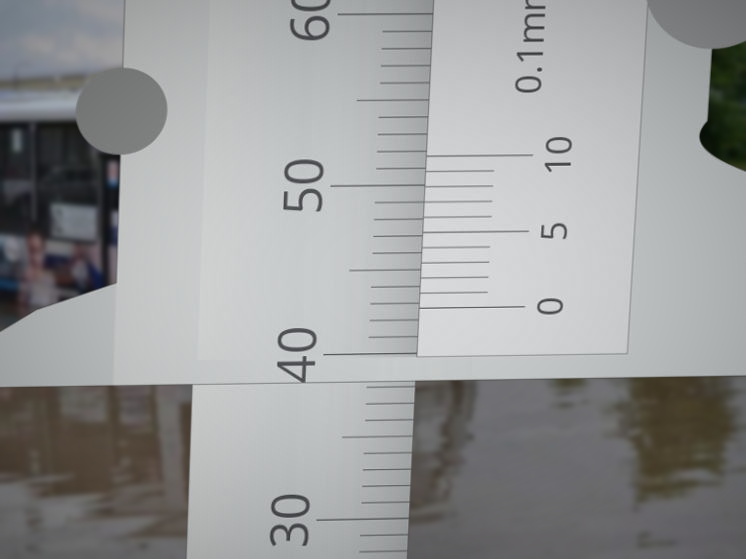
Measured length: 42.7
